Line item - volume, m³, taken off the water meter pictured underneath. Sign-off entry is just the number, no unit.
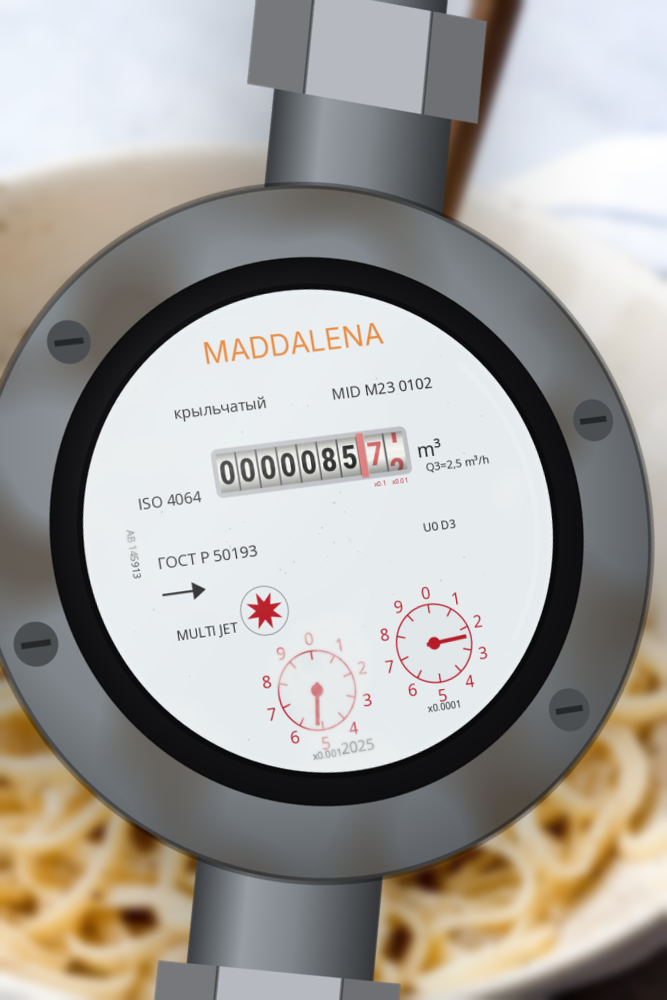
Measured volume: 85.7152
